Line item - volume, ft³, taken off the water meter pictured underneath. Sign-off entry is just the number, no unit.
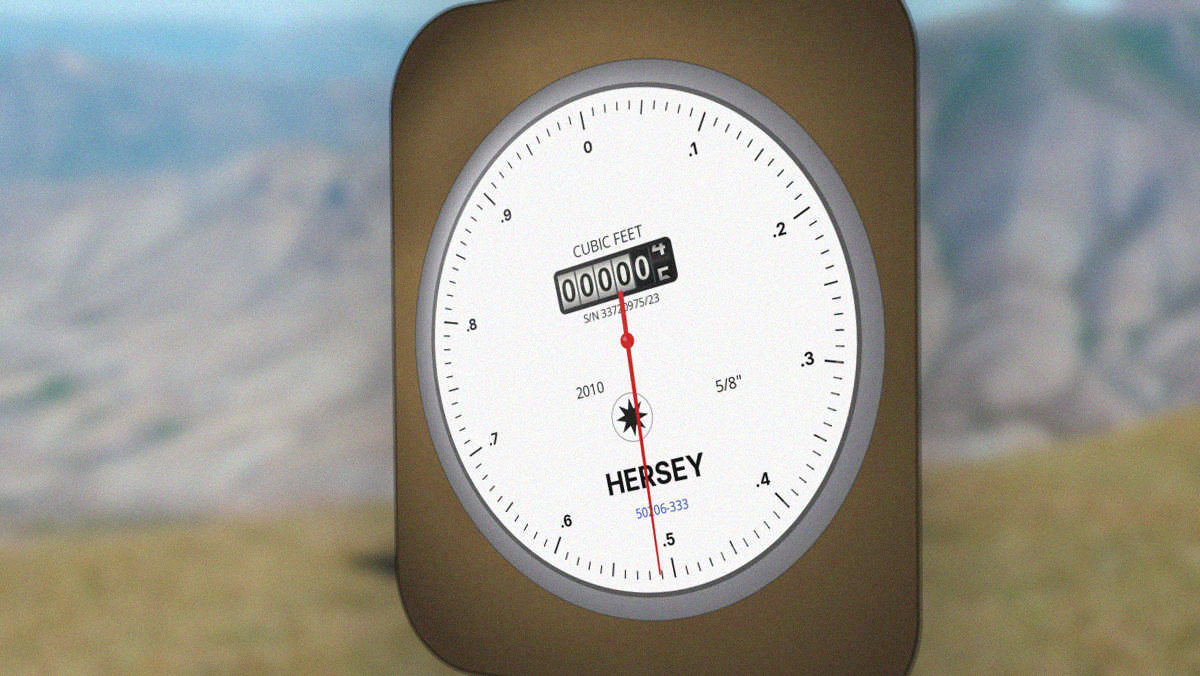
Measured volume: 4.51
